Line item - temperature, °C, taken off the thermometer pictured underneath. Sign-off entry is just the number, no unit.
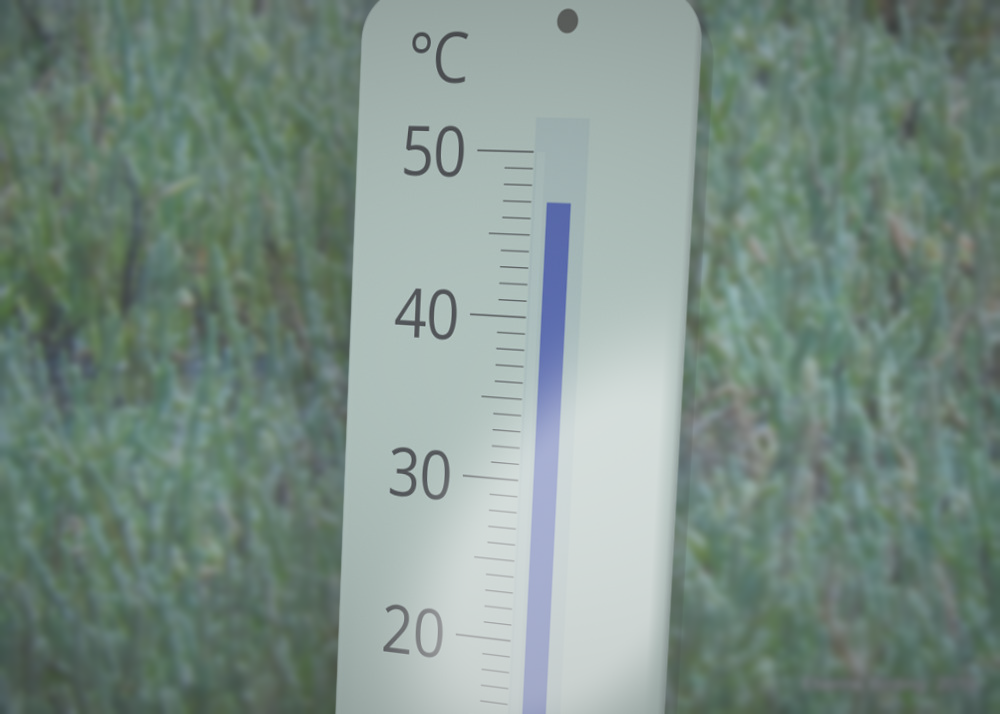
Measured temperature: 47
